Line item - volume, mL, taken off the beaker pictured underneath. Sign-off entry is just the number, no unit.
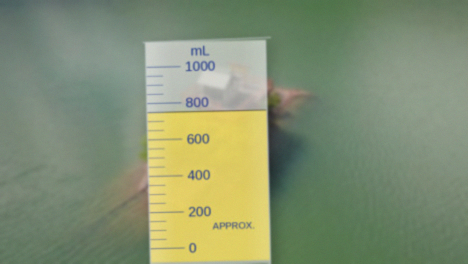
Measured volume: 750
